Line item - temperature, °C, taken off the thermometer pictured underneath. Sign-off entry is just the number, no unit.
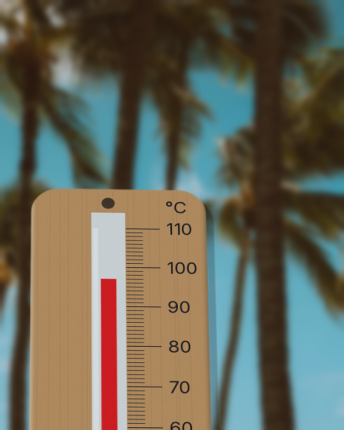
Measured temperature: 97
